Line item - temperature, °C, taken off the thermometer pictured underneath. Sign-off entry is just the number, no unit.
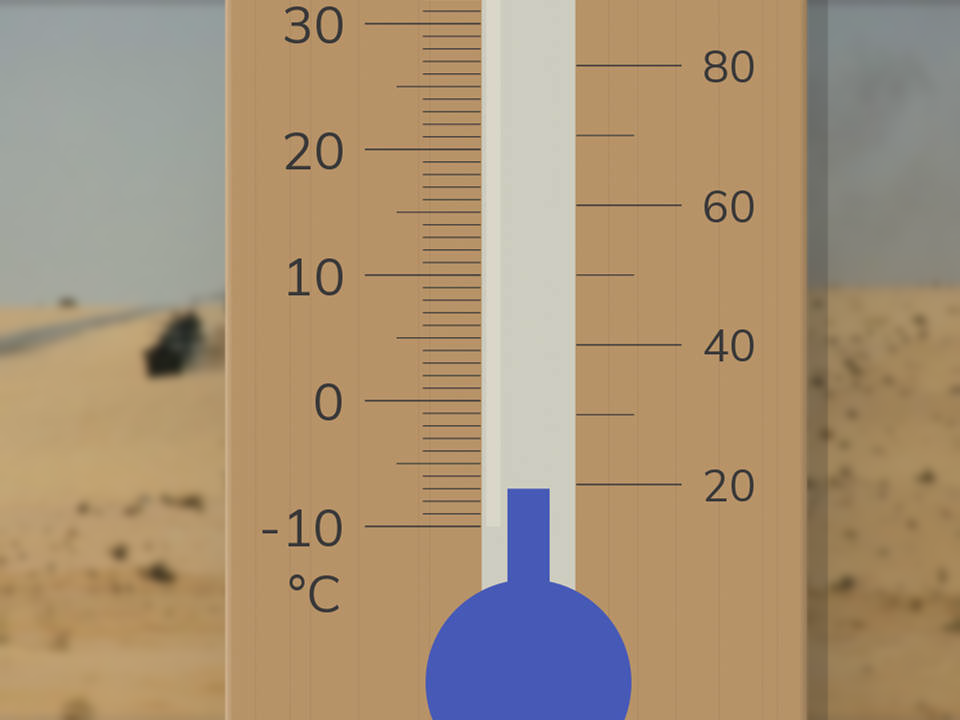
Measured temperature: -7
